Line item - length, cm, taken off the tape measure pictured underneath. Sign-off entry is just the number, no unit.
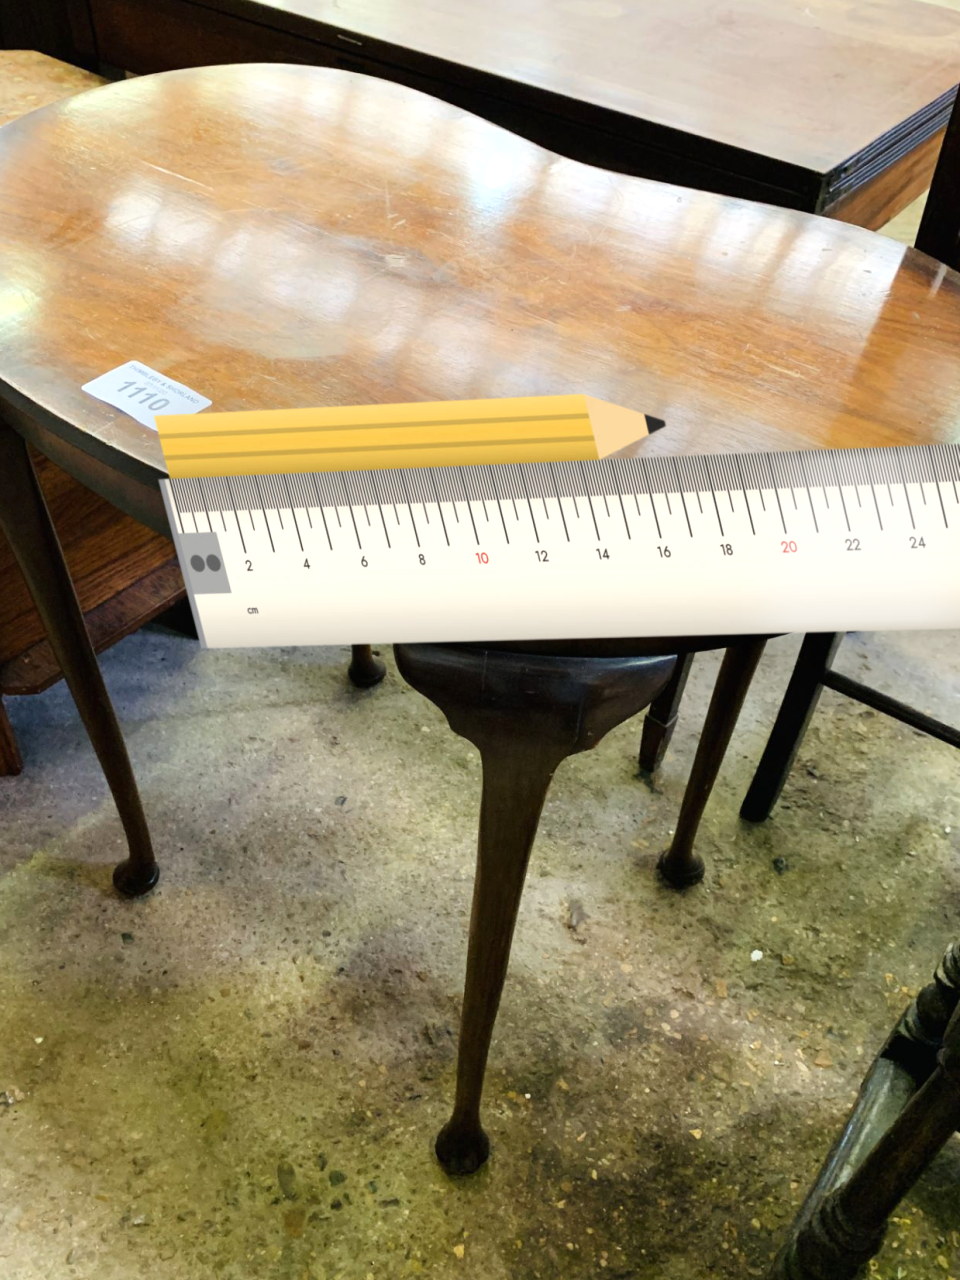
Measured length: 17
